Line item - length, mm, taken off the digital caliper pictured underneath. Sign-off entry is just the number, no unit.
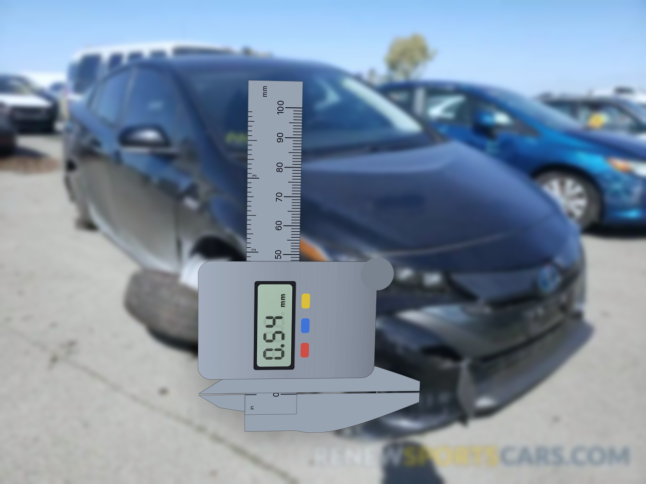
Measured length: 0.54
